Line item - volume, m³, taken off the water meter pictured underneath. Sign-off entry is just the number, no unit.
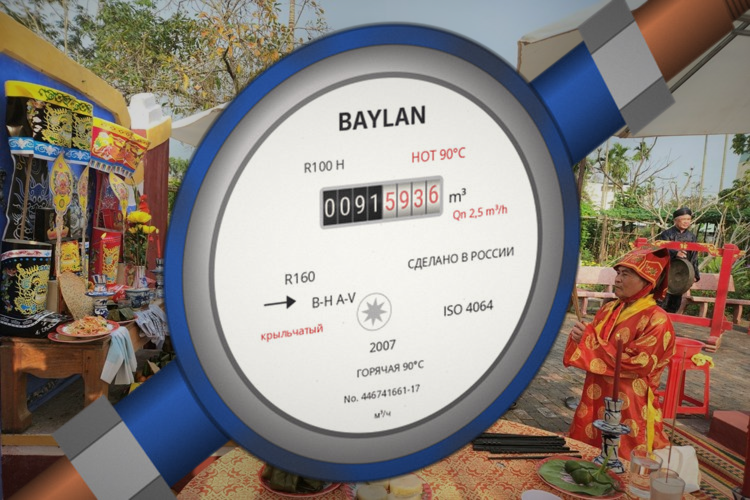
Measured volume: 91.5936
